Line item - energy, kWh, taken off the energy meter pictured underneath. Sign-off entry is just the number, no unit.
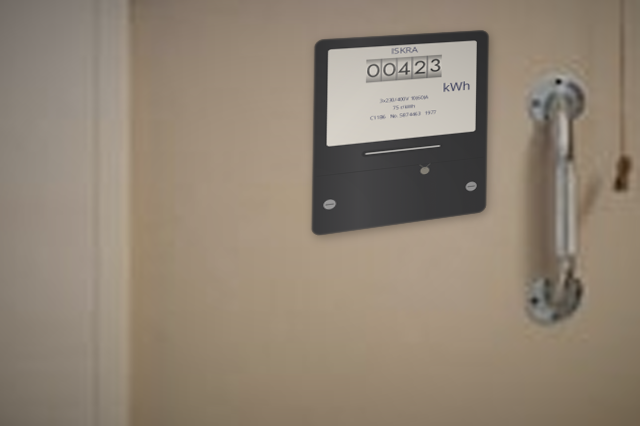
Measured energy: 423
